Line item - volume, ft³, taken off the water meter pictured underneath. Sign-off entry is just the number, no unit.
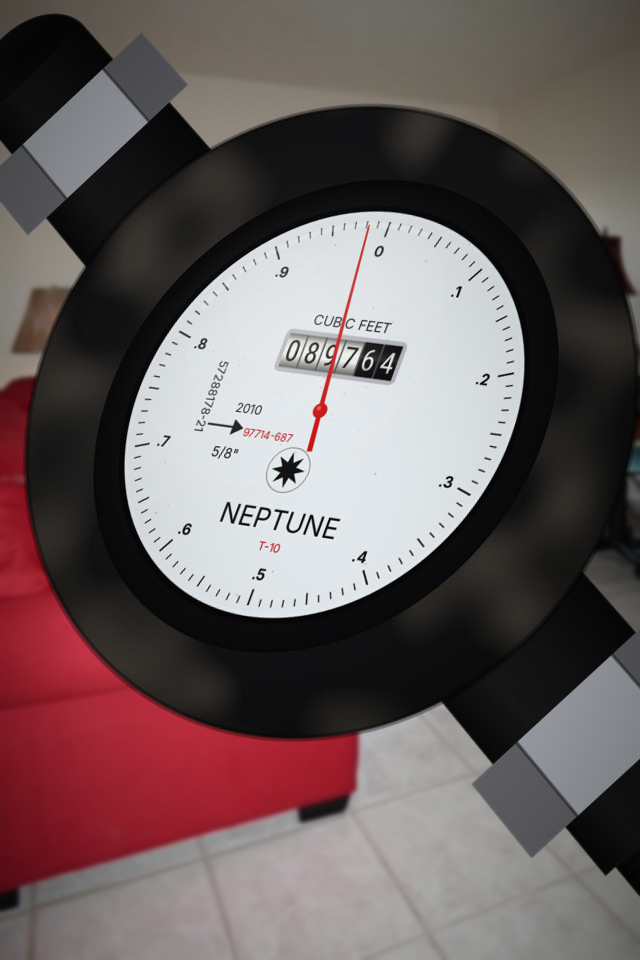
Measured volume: 89763.98
